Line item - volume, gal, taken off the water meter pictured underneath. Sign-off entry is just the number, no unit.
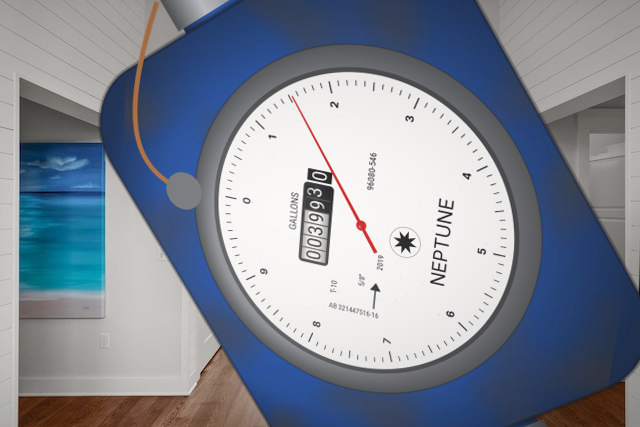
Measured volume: 39931.5
